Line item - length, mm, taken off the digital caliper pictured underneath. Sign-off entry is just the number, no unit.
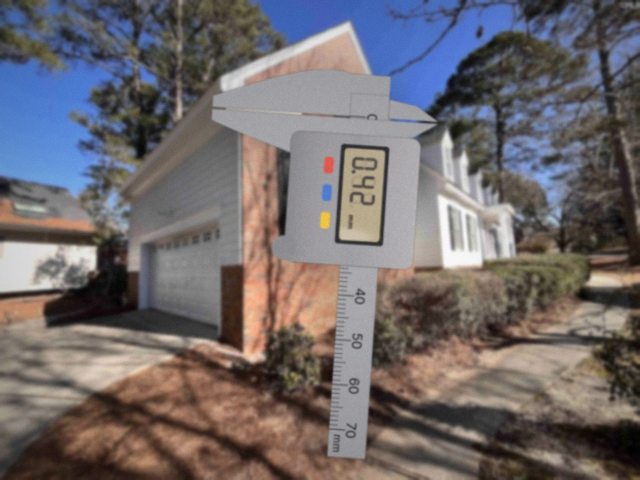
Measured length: 0.42
